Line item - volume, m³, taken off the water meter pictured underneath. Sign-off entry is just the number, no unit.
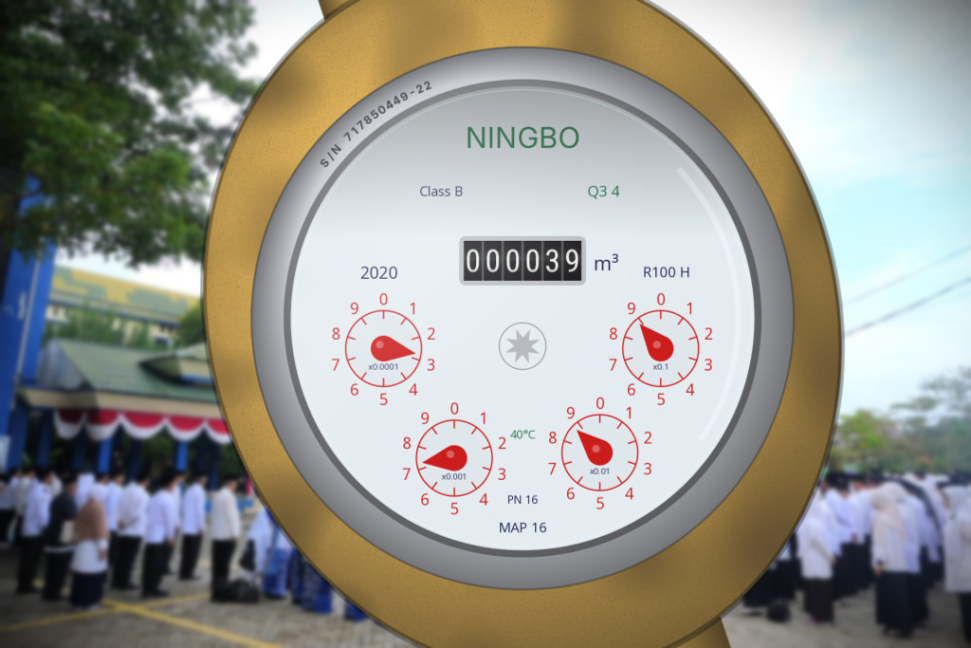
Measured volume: 39.8872
